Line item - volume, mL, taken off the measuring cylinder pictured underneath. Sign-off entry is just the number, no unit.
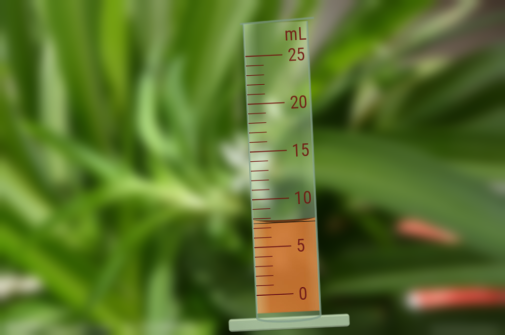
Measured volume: 7.5
